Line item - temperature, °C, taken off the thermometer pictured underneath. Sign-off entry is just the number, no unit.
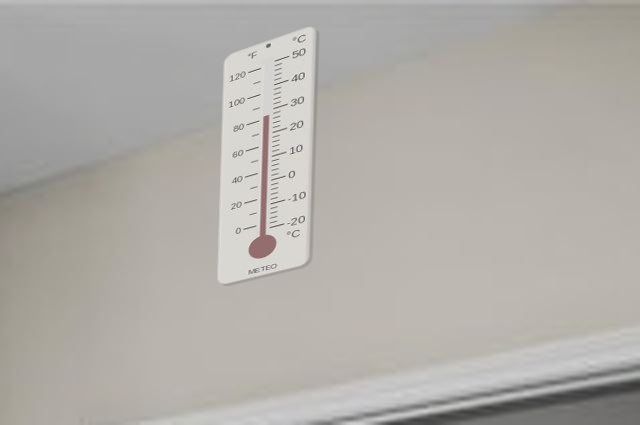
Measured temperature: 28
